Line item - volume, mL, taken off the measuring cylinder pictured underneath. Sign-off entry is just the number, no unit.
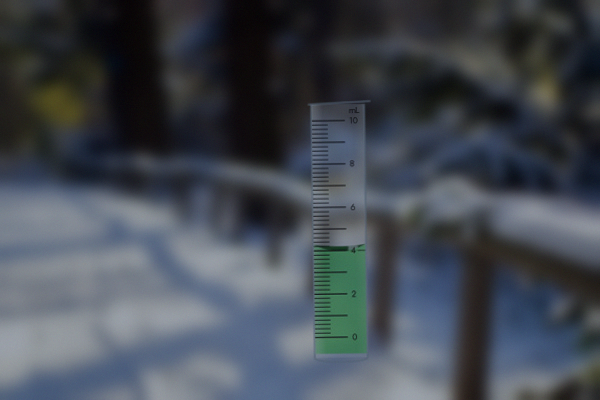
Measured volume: 4
